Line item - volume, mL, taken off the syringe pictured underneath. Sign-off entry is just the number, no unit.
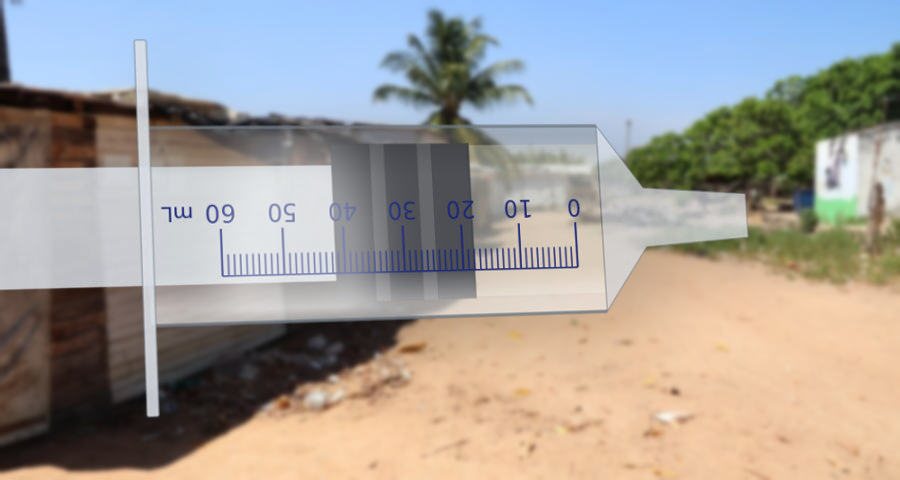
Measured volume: 18
